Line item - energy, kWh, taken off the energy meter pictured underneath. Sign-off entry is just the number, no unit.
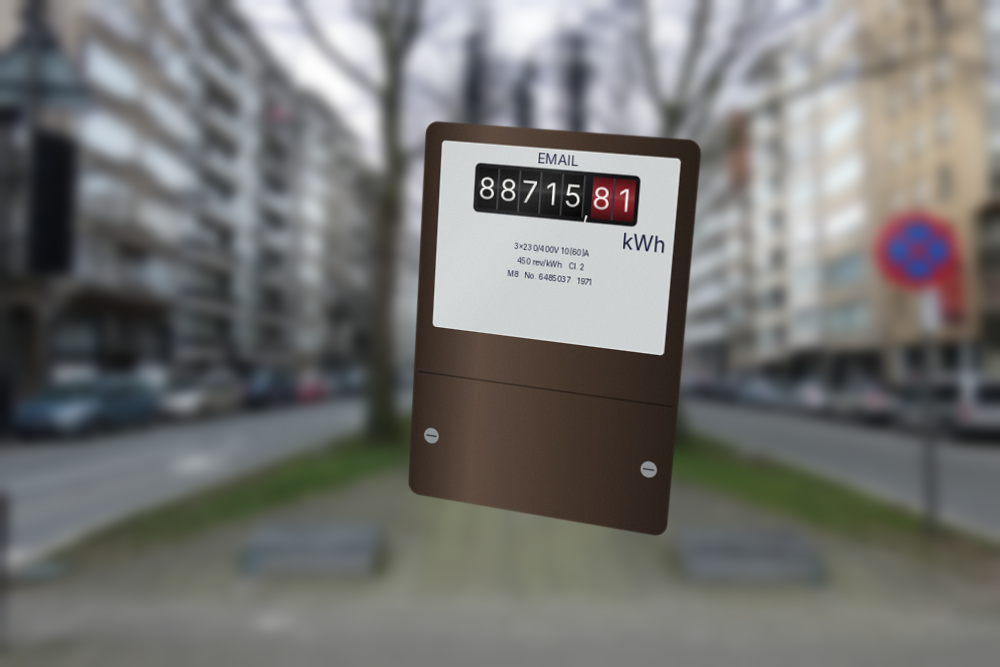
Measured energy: 88715.81
